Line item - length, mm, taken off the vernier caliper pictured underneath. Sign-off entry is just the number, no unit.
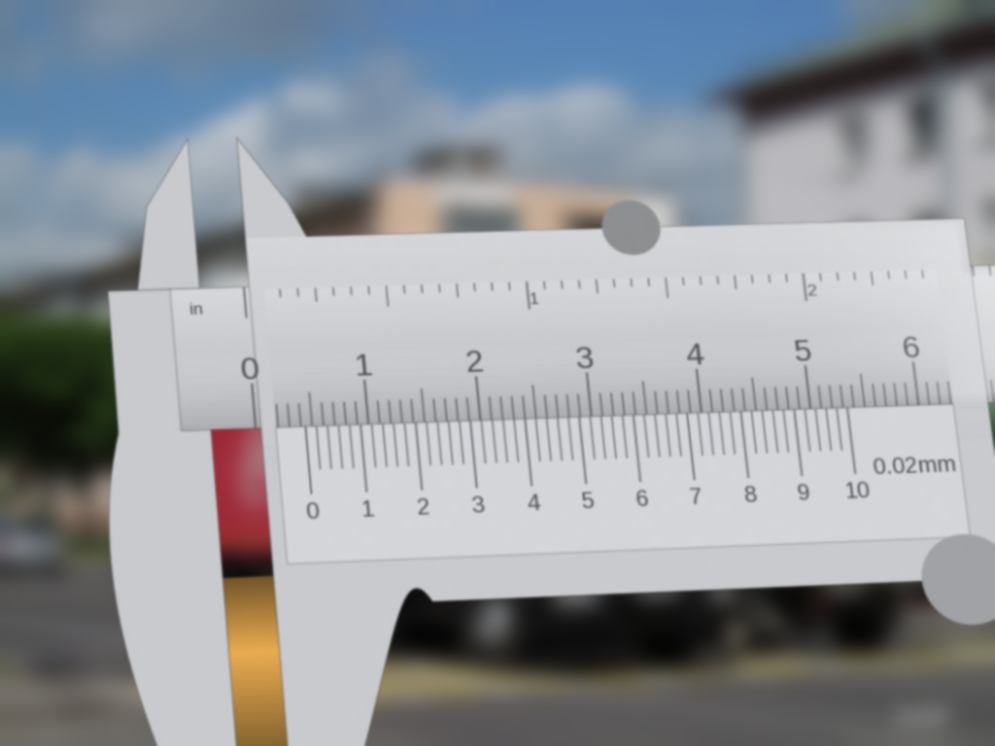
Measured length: 4.4
